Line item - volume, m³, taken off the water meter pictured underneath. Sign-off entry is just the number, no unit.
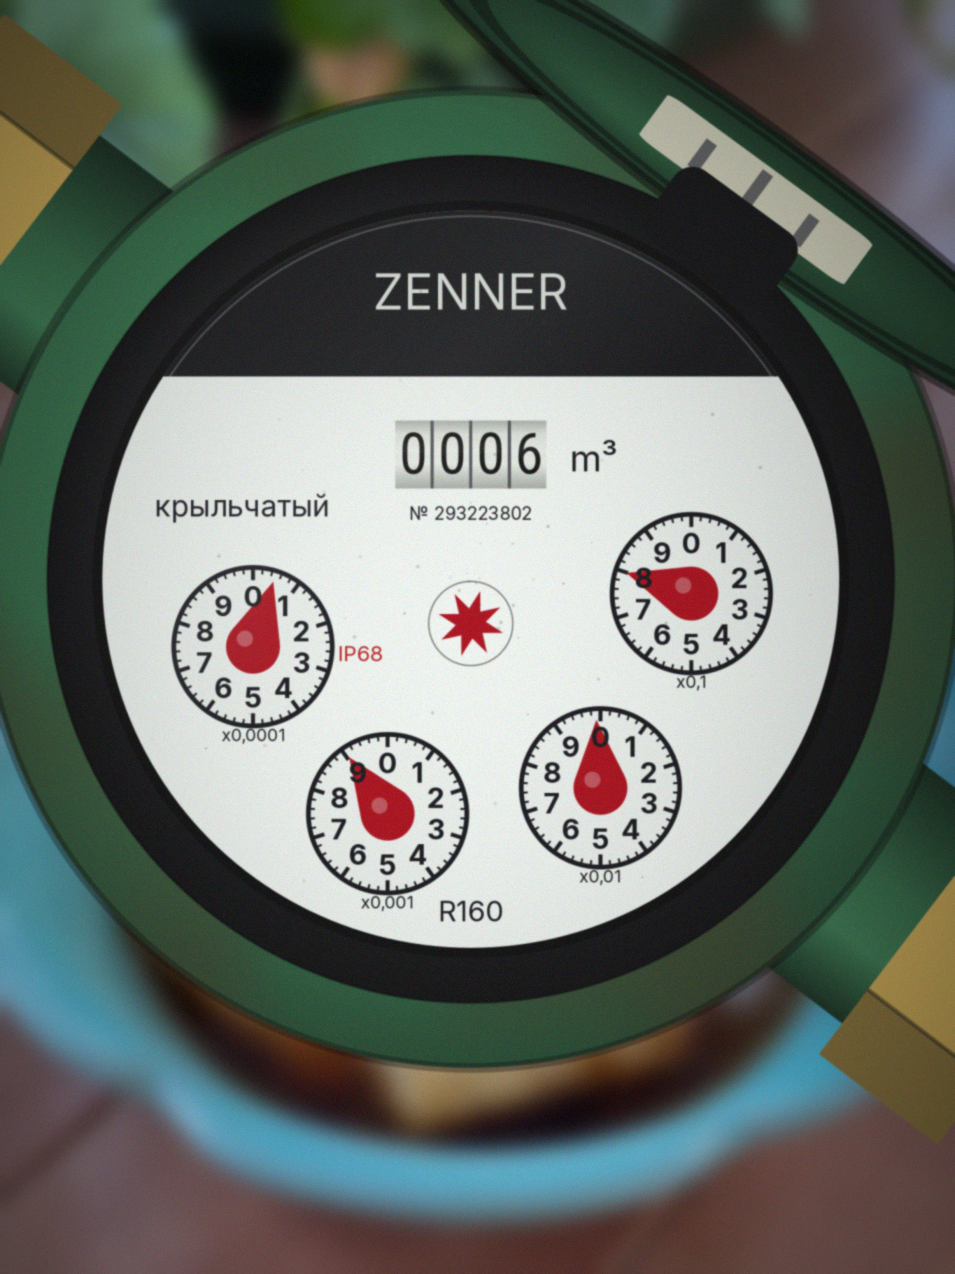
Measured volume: 6.7990
